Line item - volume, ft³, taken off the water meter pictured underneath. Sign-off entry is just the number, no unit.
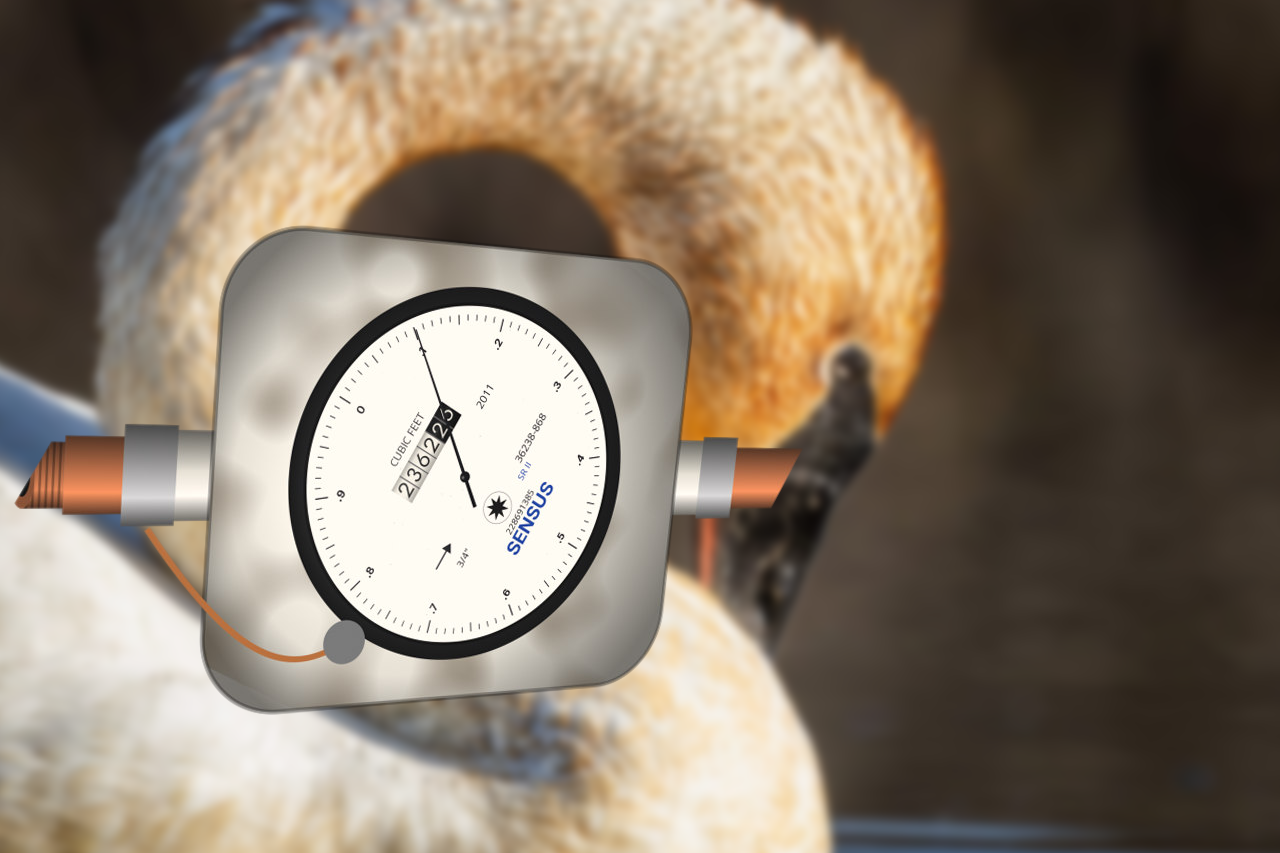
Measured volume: 236226.10
